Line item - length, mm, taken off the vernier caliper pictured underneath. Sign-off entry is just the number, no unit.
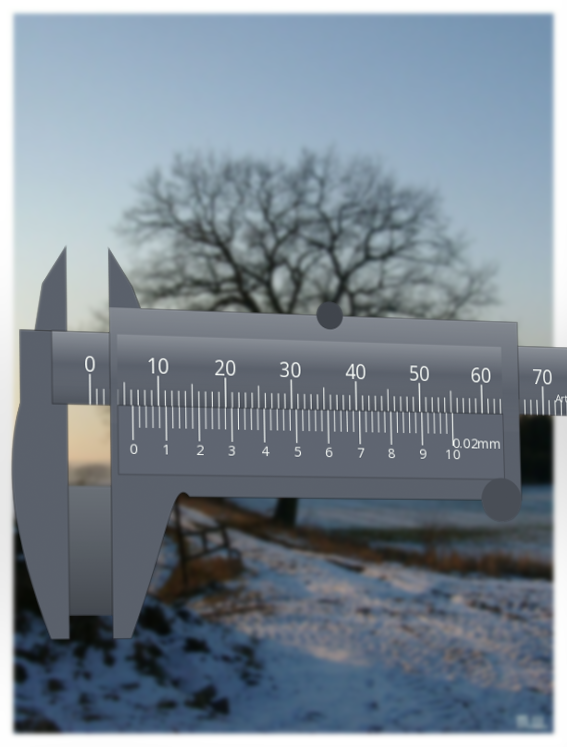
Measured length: 6.2
